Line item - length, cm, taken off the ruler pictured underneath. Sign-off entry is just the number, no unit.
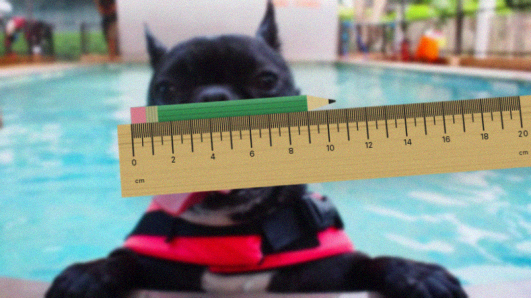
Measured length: 10.5
